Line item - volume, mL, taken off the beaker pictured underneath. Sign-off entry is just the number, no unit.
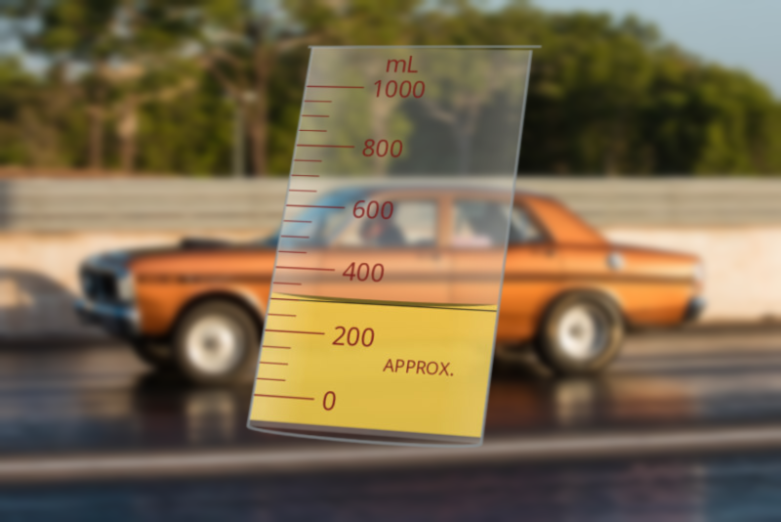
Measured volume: 300
